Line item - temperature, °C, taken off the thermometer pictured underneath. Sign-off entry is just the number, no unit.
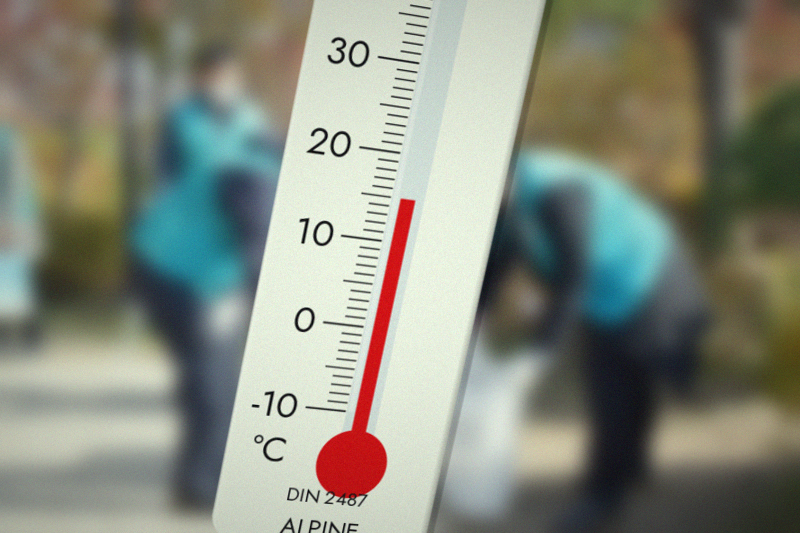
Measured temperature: 15
